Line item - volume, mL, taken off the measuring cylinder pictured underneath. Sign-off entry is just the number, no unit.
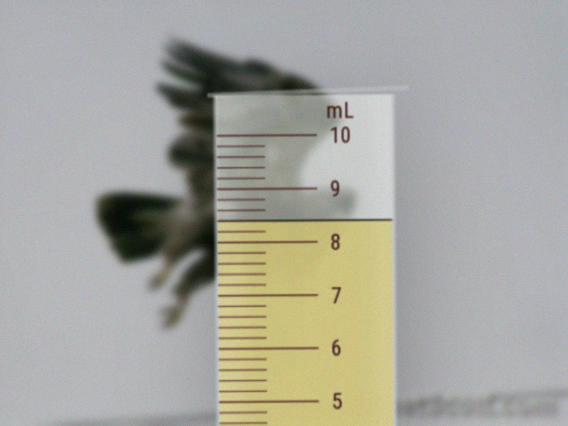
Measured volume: 8.4
